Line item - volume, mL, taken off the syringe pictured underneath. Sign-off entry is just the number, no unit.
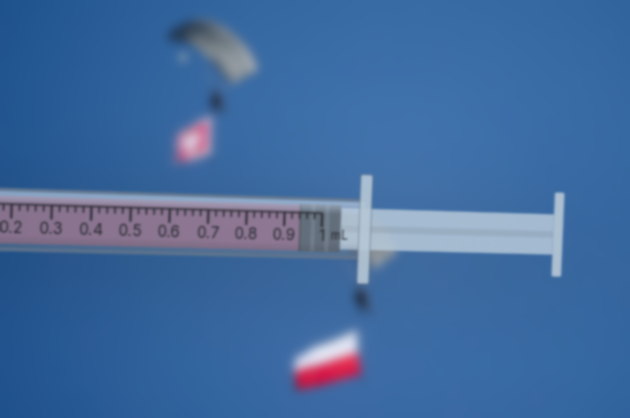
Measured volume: 0.94
